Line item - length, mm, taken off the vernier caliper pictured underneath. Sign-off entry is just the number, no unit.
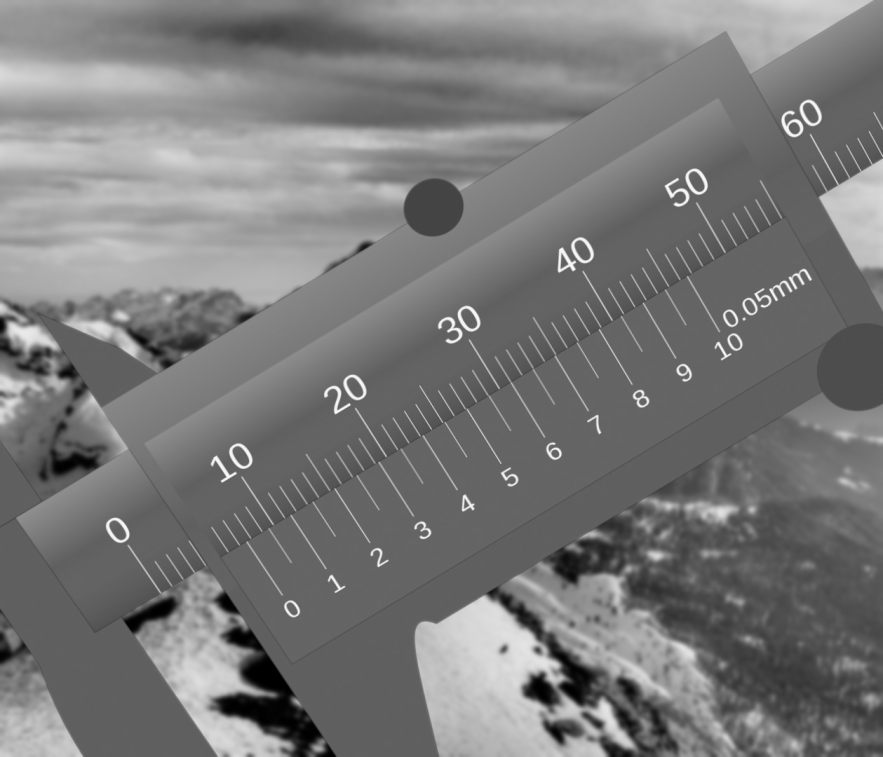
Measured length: 7.6
